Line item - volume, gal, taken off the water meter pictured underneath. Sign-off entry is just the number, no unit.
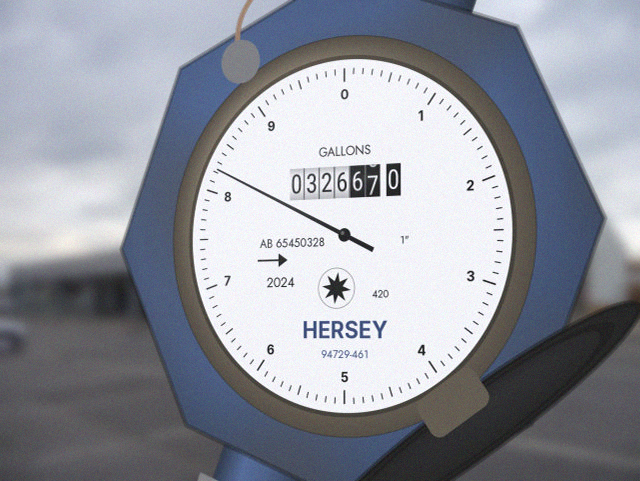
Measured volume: 326668.2
